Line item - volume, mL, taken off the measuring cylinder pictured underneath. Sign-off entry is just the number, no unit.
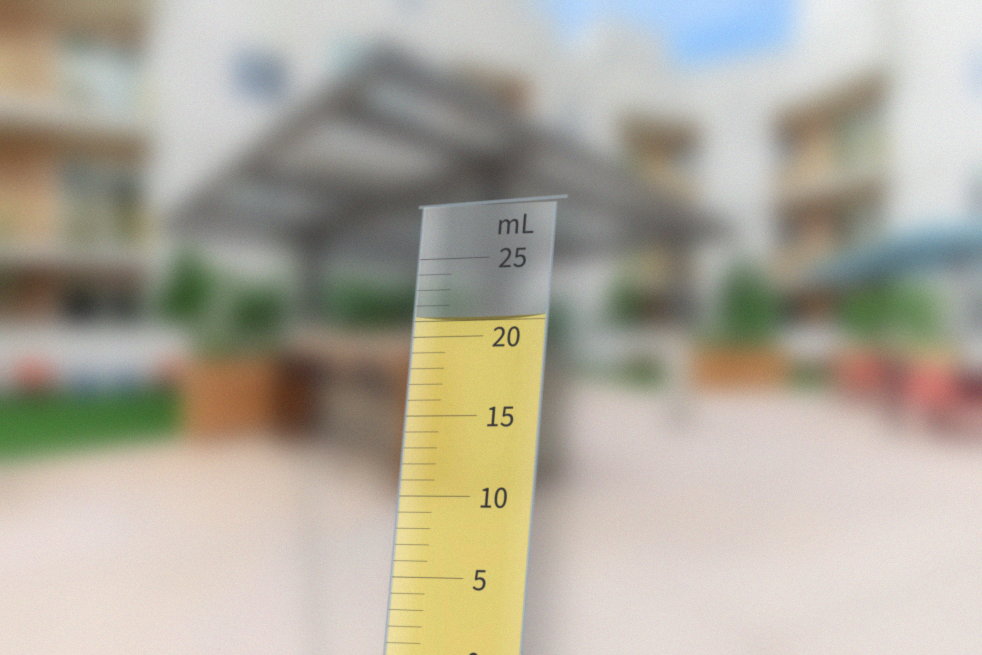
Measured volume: 21
